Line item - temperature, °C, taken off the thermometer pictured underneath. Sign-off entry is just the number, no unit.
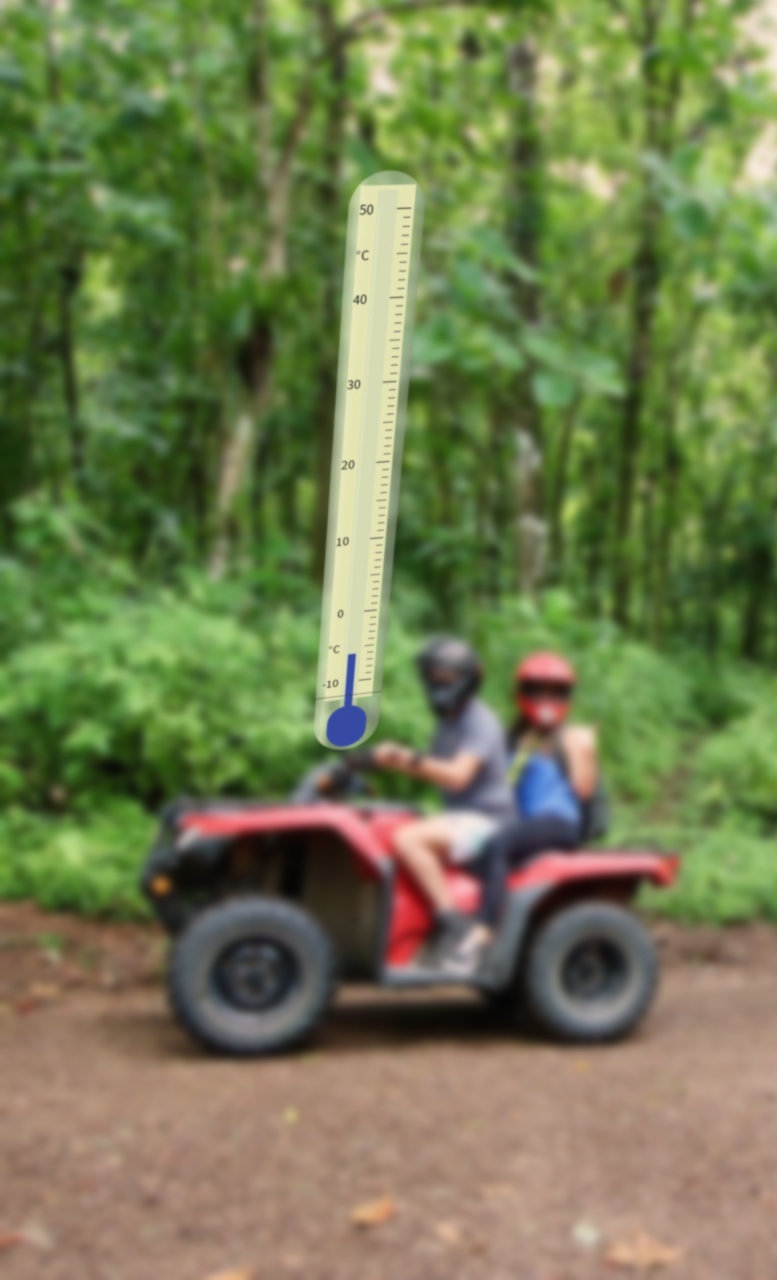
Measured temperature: -6
